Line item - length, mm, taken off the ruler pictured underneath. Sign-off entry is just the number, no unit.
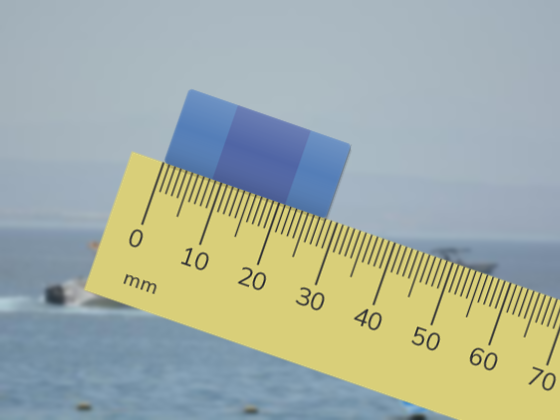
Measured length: 28
